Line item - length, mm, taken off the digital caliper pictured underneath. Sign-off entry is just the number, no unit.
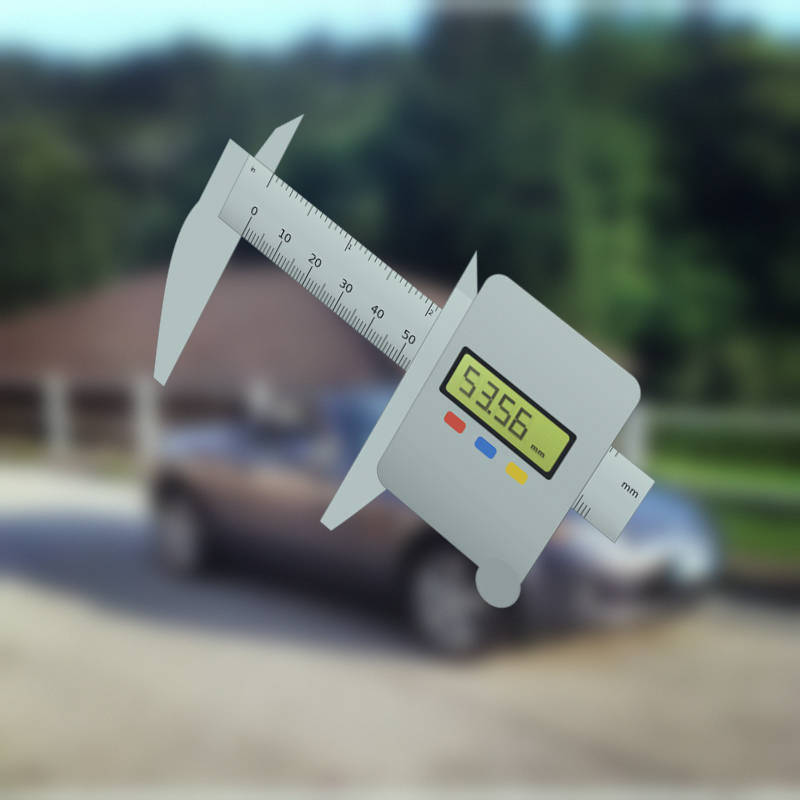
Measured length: 53.56
